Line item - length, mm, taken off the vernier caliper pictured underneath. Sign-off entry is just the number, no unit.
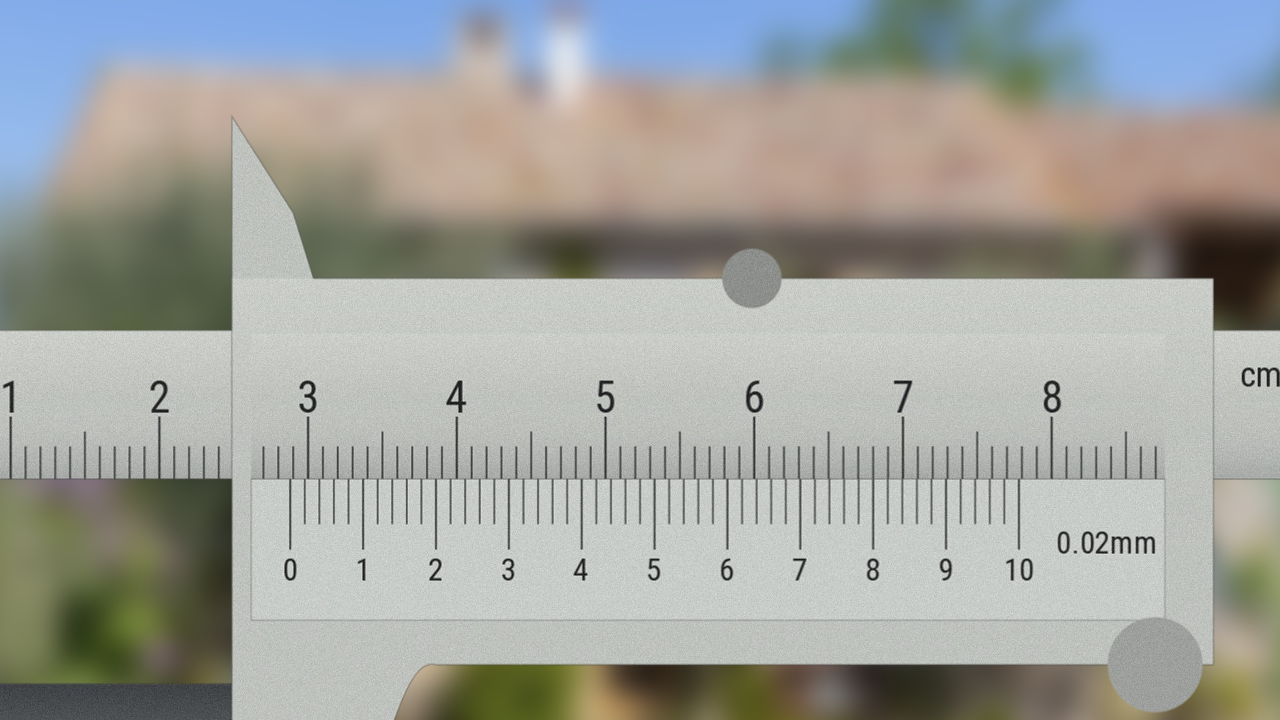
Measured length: 28.8
